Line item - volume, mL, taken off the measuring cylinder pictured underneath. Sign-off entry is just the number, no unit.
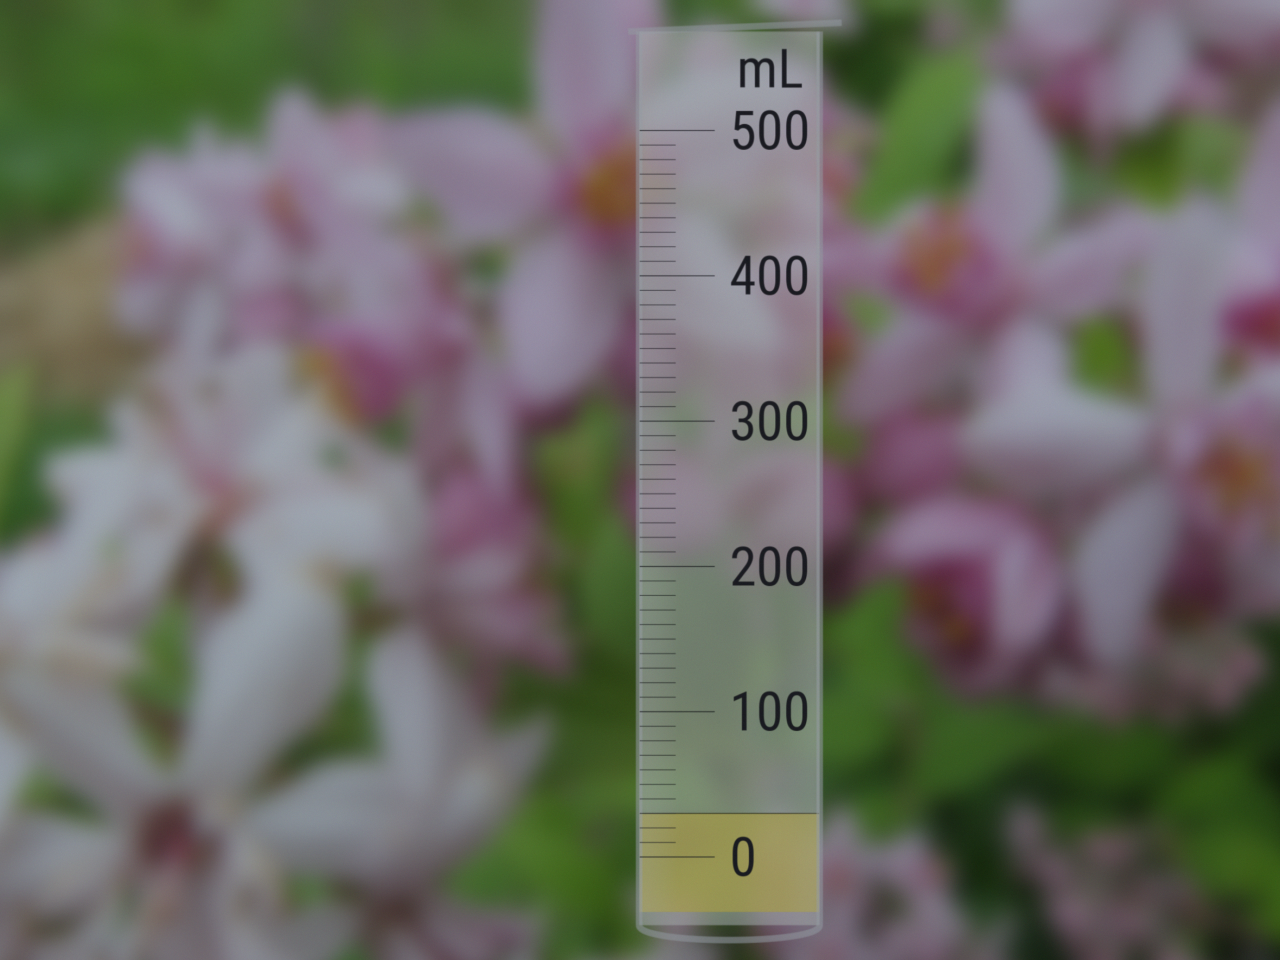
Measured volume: 30
